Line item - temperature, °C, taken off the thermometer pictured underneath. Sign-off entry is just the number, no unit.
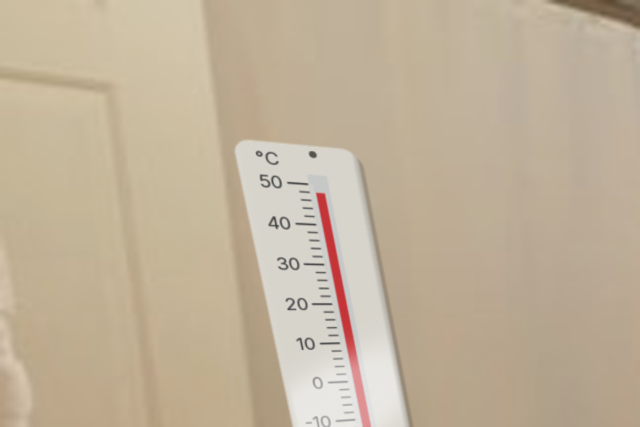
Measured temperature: 48
